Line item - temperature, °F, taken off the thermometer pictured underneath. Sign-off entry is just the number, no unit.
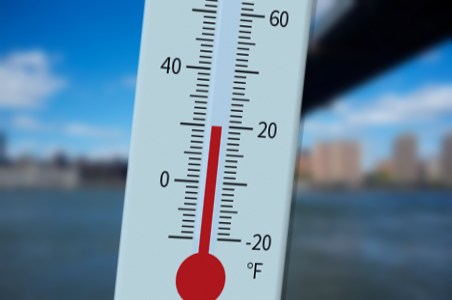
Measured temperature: 20
